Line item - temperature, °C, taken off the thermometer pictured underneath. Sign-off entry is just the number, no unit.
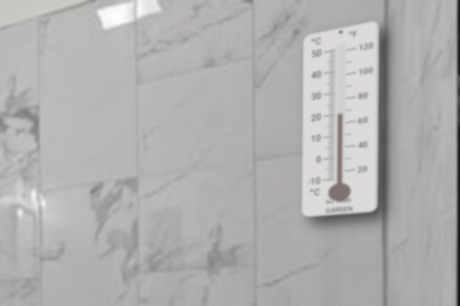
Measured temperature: 20
